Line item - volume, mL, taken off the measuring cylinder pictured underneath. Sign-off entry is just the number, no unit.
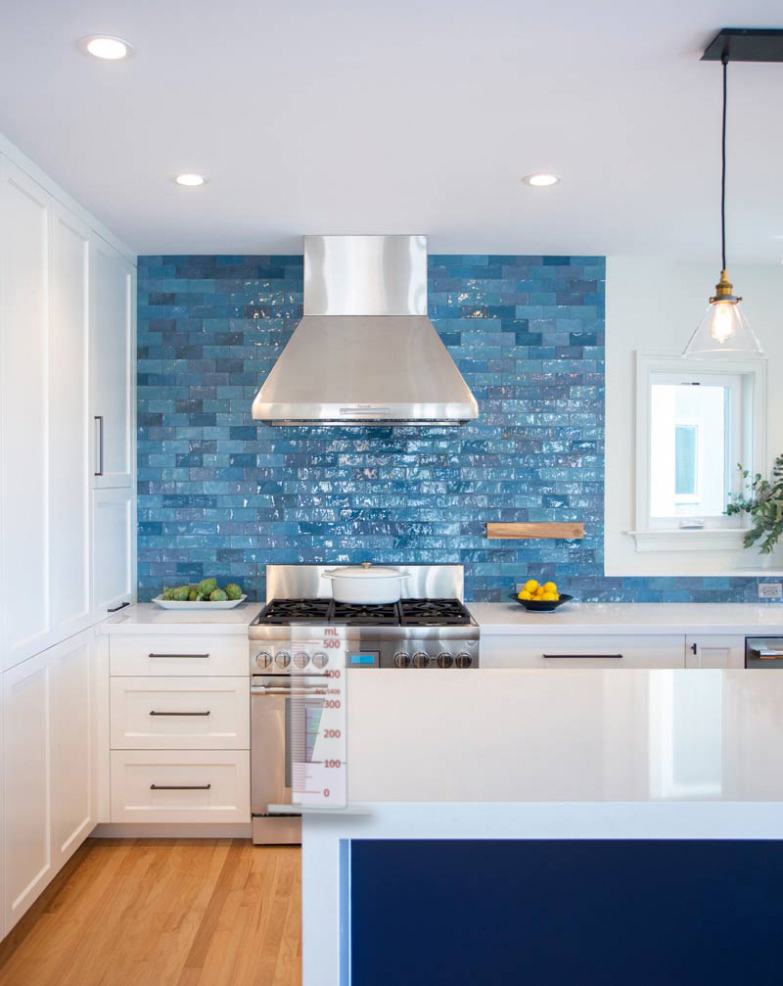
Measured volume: 100
